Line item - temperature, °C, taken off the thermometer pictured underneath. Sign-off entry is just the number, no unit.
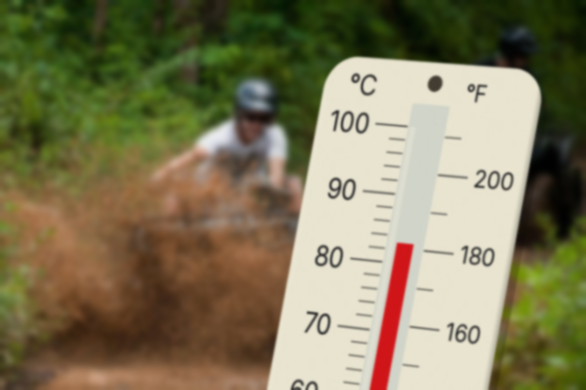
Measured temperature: 83
